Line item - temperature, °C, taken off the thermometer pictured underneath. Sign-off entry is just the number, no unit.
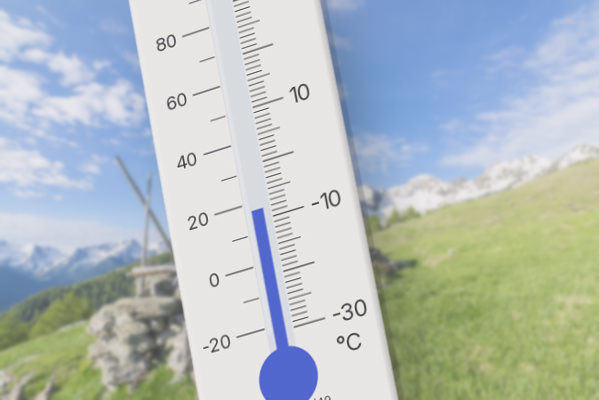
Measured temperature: -8
